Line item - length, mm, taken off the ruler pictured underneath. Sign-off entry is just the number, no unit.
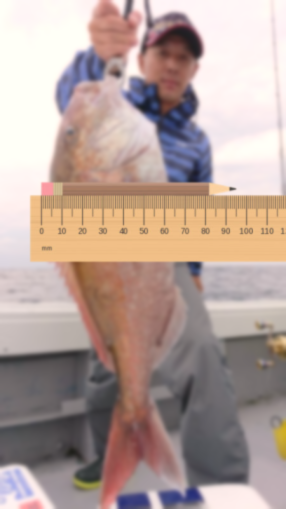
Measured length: 95
